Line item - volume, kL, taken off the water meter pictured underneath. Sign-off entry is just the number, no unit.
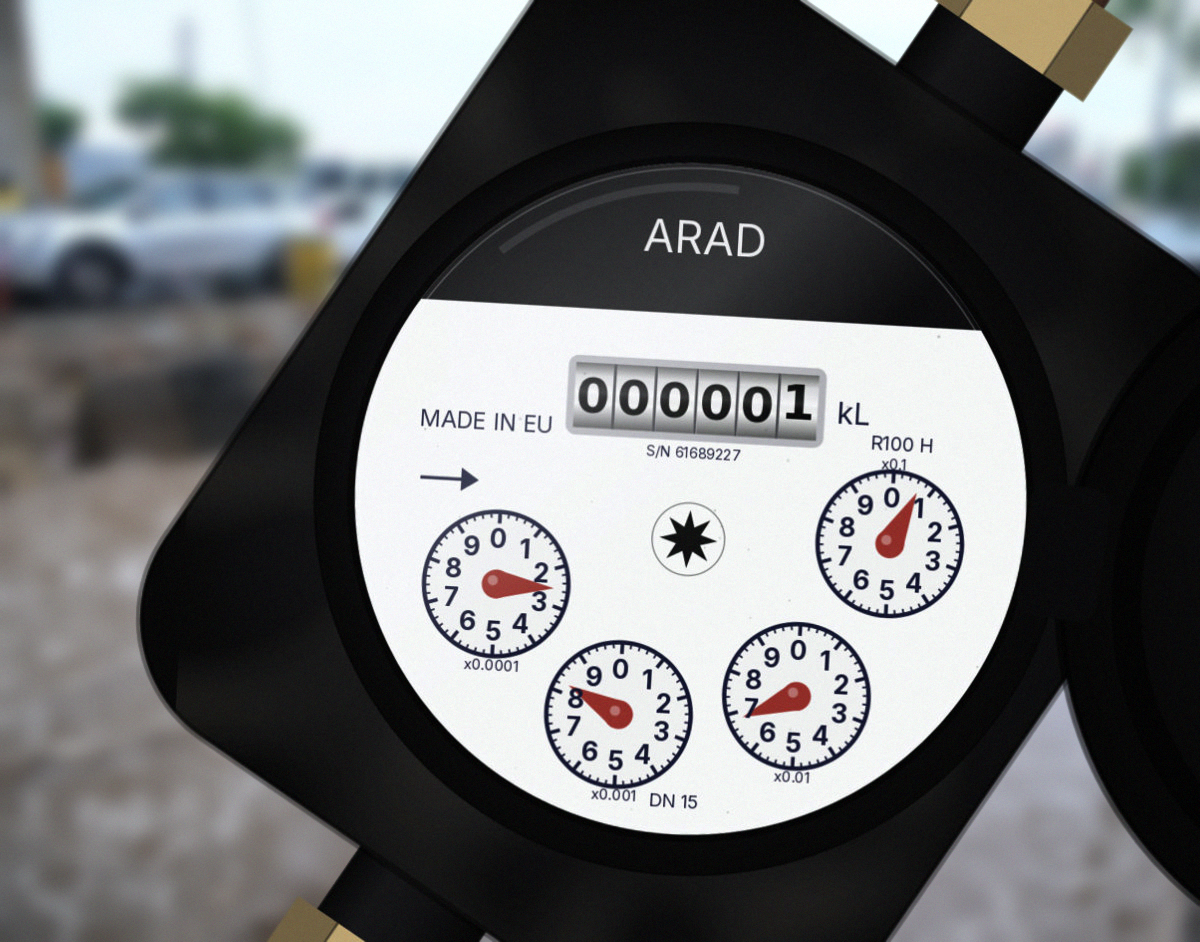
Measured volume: 1.0682
